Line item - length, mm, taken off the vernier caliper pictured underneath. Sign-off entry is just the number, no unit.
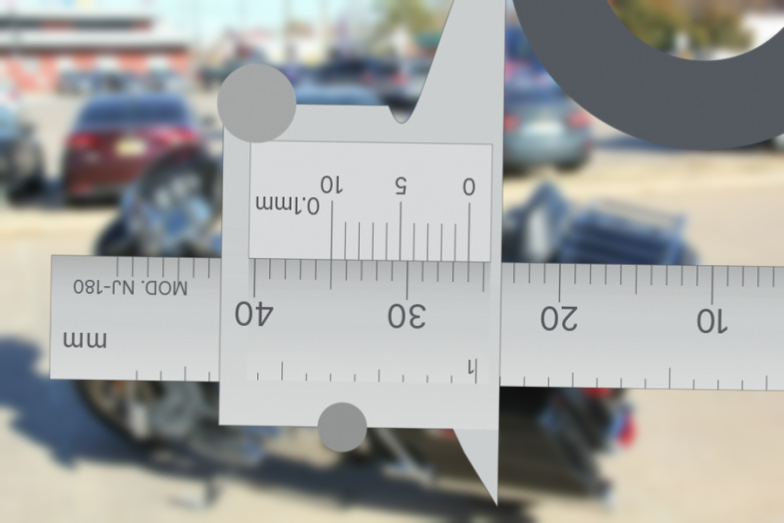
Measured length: 26.0
